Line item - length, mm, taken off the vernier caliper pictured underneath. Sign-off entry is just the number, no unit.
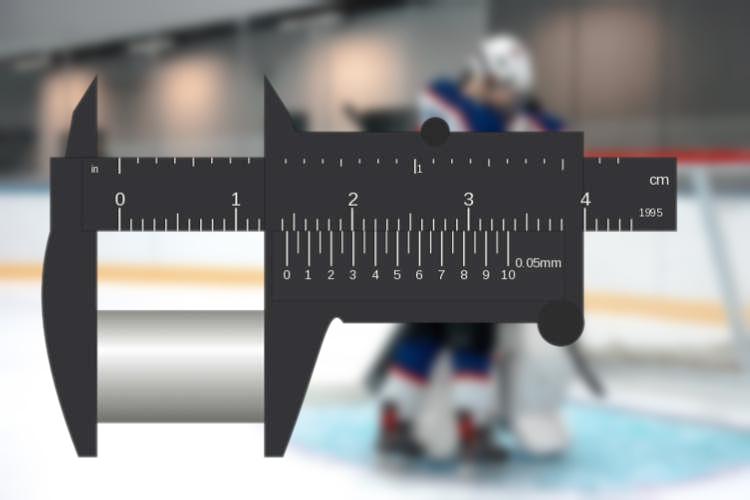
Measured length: 14.4
